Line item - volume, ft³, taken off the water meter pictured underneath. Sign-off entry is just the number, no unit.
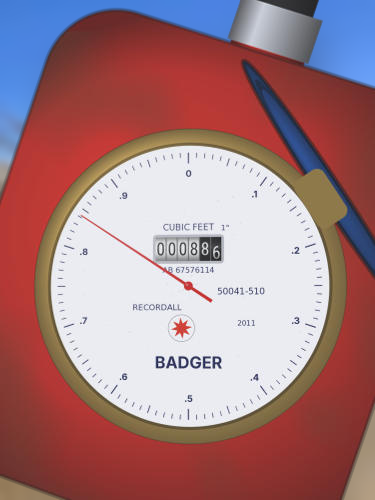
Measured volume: 885.84
